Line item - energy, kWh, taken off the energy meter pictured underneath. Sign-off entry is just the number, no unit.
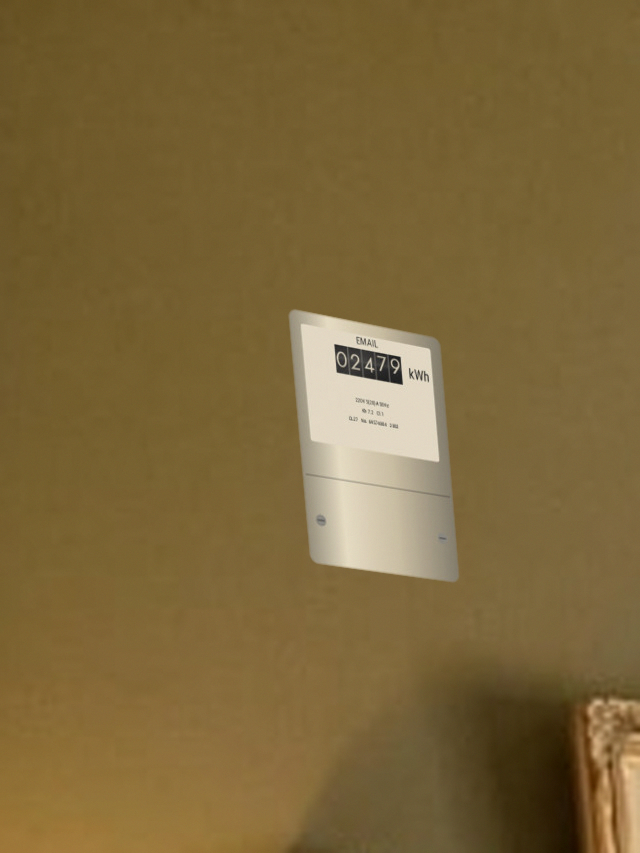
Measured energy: 2479
